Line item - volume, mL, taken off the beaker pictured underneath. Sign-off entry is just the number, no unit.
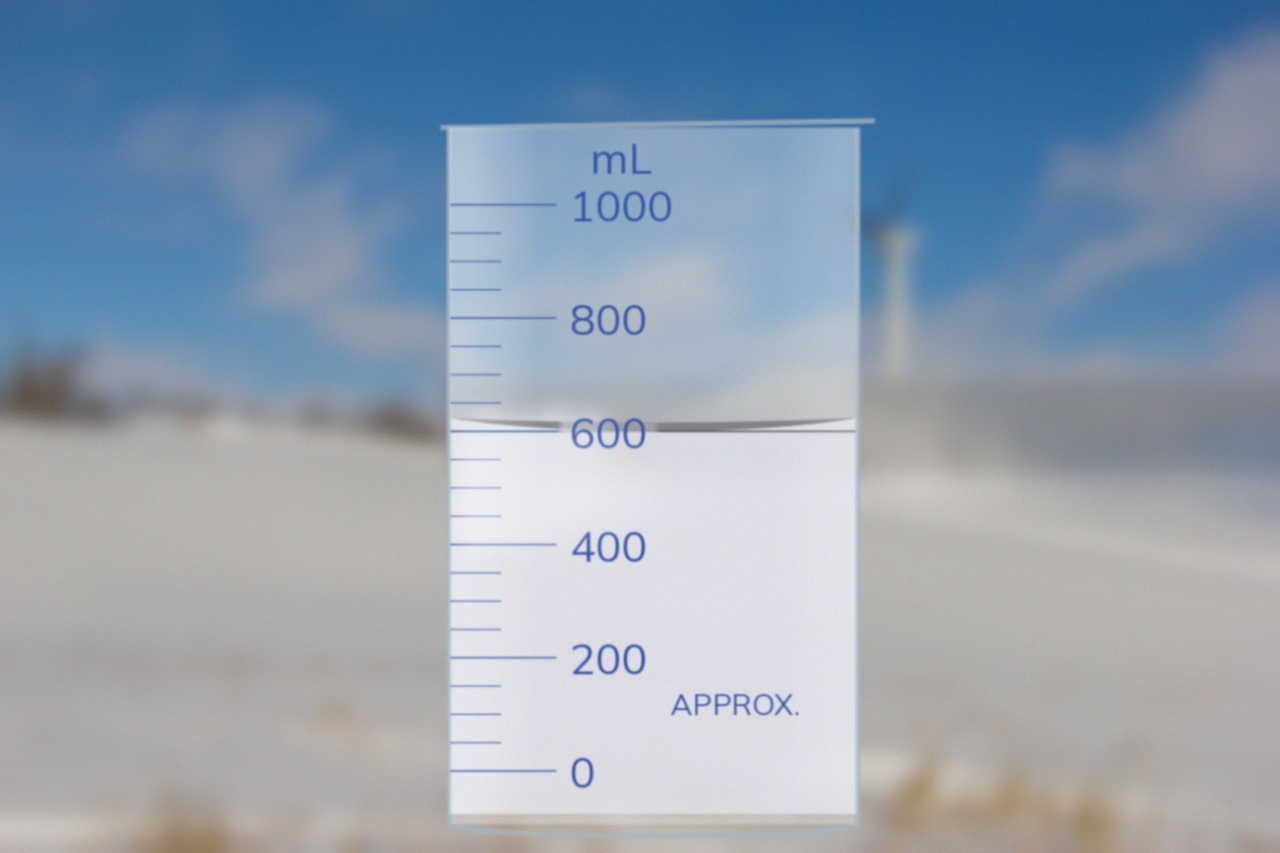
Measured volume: 600
